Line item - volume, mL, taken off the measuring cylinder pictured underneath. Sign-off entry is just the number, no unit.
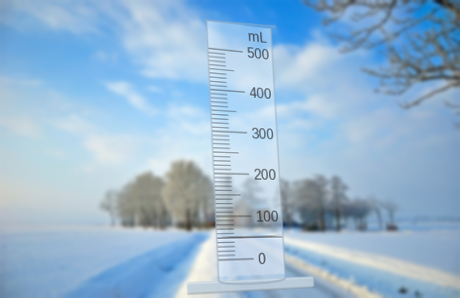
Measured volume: 50
